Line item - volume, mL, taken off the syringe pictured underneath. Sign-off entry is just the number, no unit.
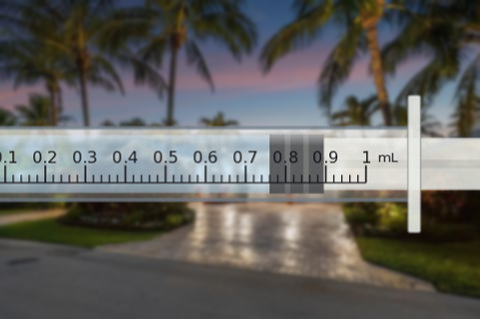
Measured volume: 0.76
